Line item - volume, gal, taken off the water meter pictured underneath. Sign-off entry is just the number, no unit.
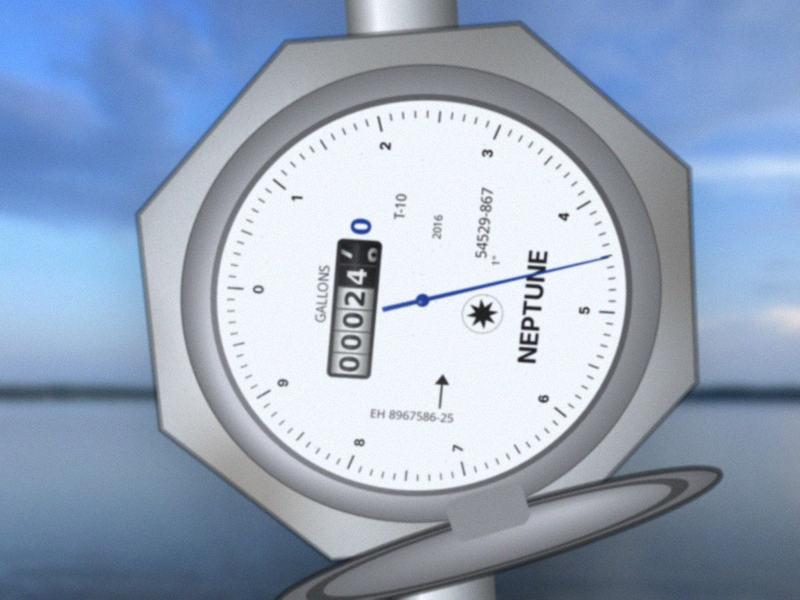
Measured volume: 2474.5
